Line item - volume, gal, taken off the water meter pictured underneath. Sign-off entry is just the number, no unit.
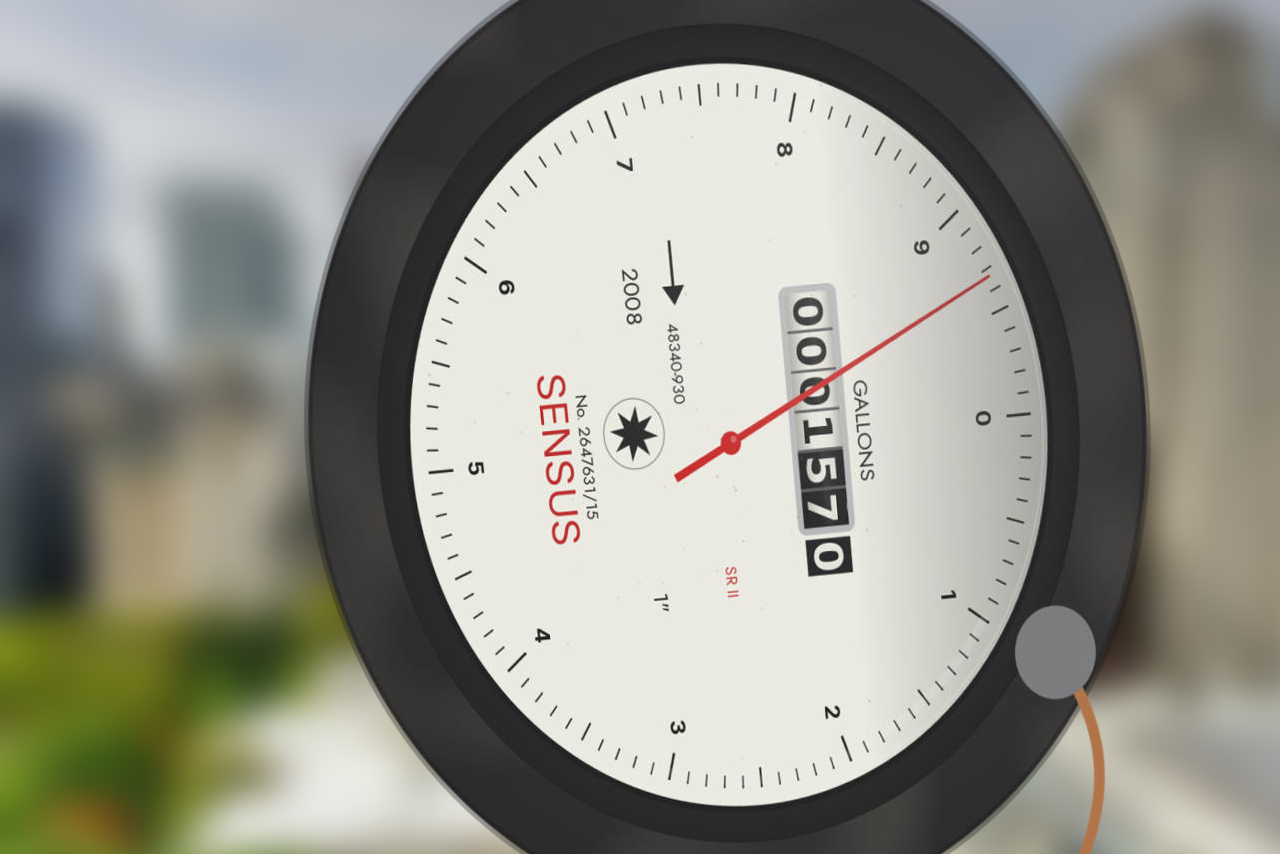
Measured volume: 1569.3
